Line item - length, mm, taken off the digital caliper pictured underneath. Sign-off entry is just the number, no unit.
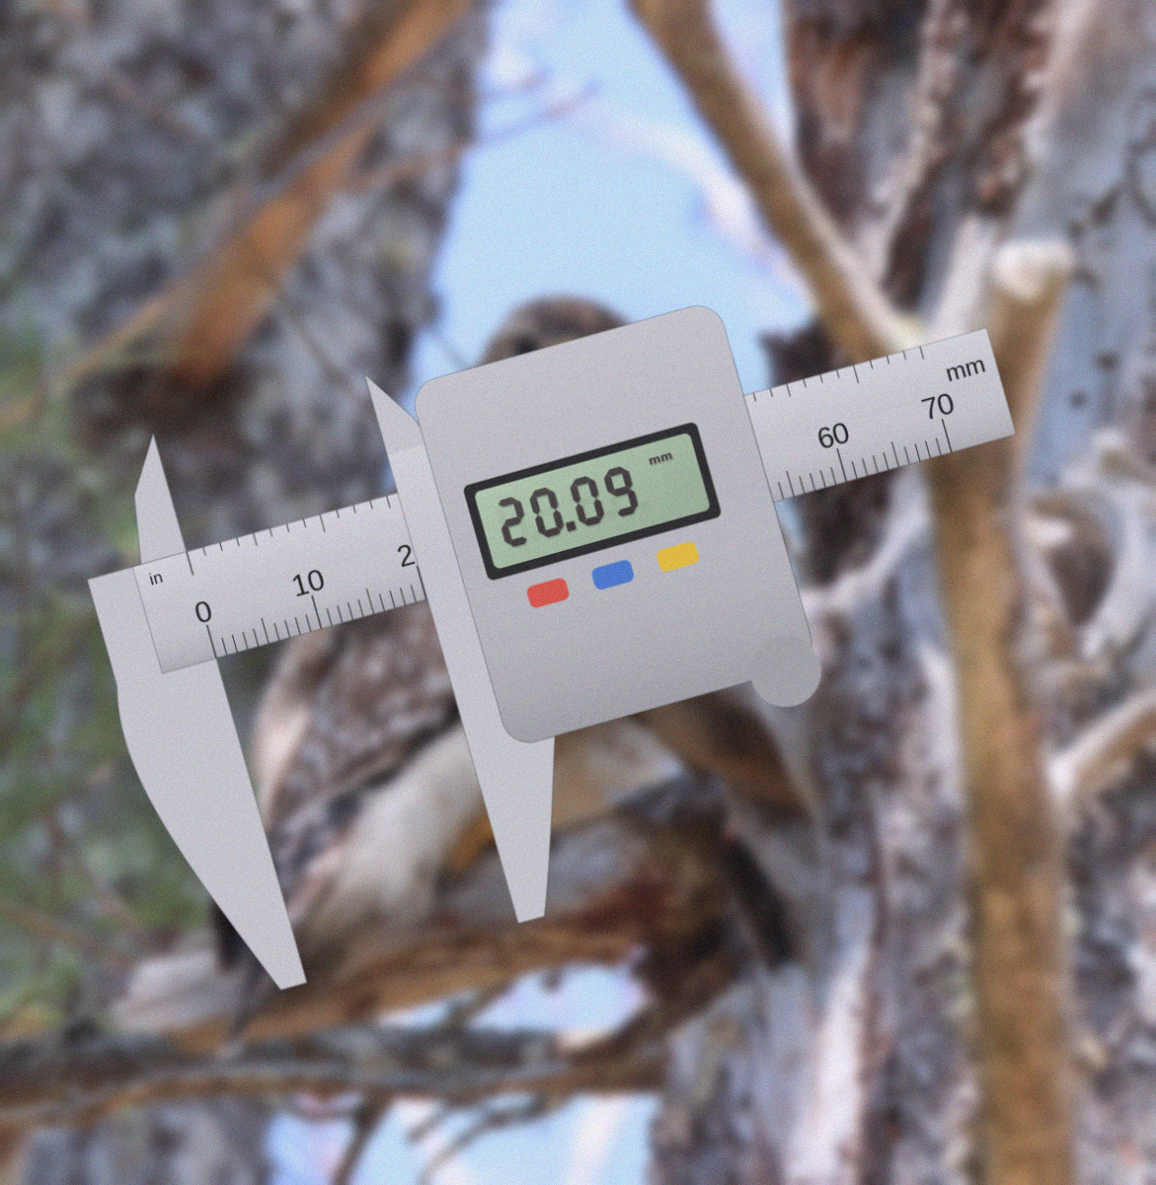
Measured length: 20.09
